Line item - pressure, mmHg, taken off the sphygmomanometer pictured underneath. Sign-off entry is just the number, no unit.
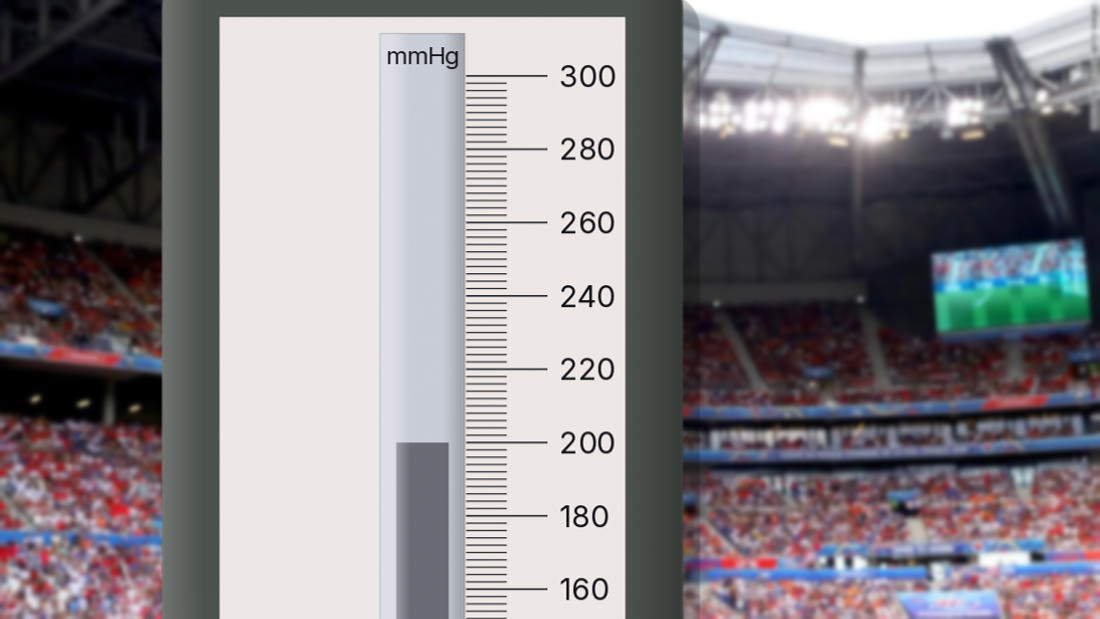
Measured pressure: 200
